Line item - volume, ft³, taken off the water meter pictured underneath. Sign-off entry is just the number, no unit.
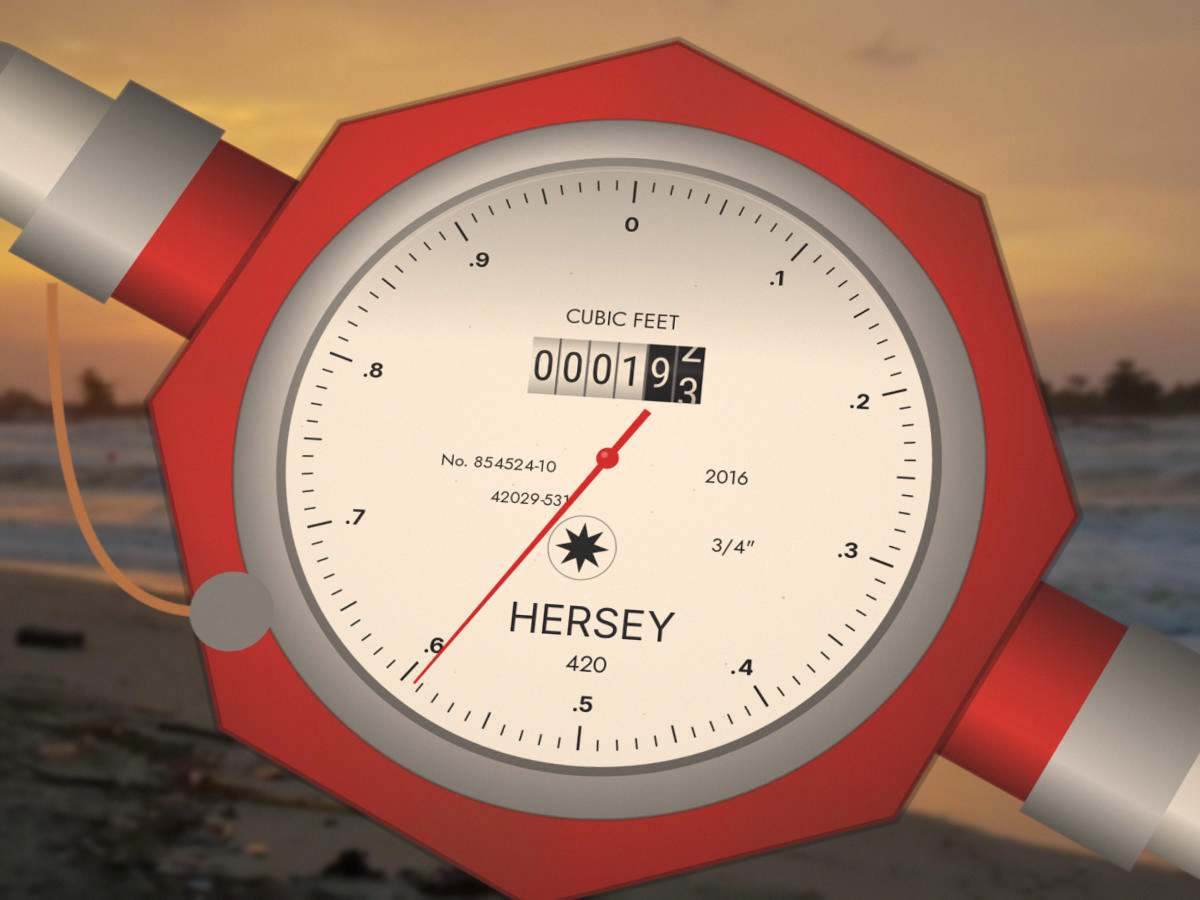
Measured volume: 192.59
